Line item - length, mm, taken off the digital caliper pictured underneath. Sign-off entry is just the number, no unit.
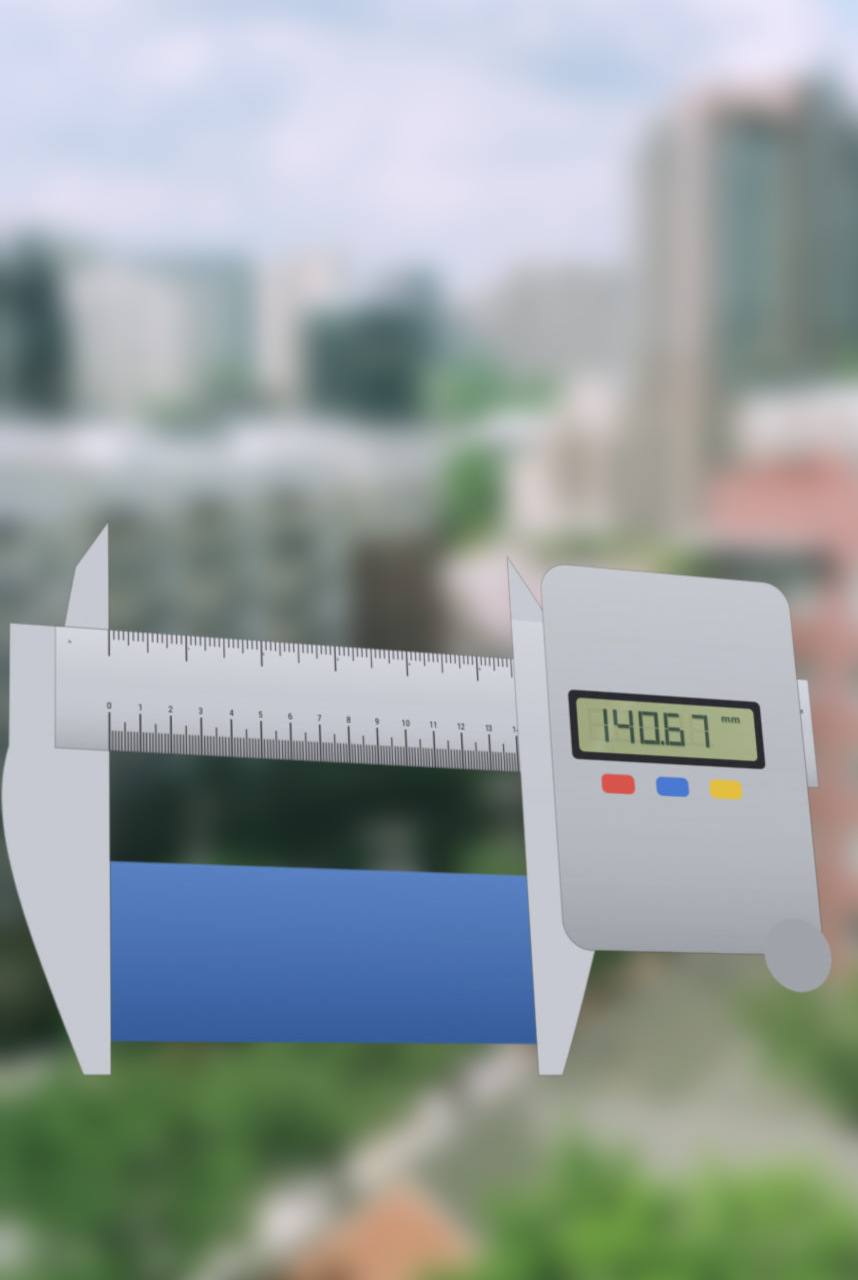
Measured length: 140.67
